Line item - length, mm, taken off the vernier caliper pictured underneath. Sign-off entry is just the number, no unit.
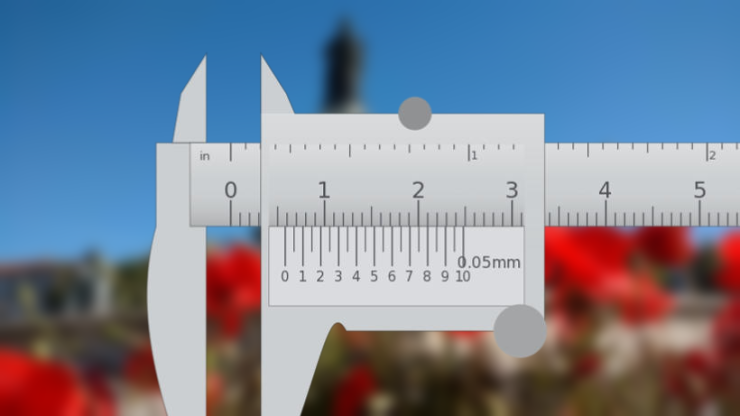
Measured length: 5.8
